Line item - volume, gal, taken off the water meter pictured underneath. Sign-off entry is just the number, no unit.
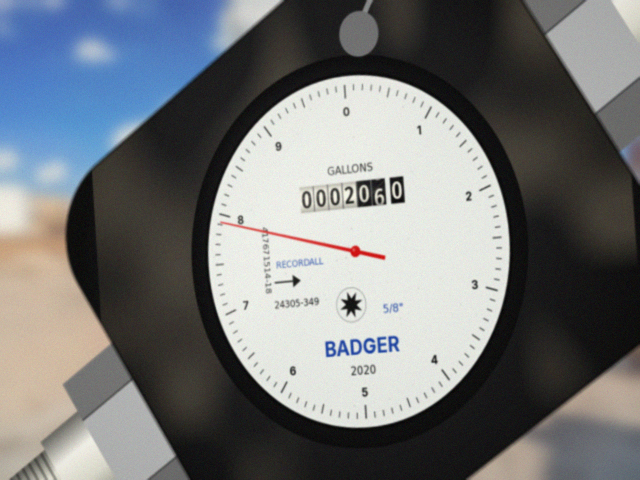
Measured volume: 2057.9
